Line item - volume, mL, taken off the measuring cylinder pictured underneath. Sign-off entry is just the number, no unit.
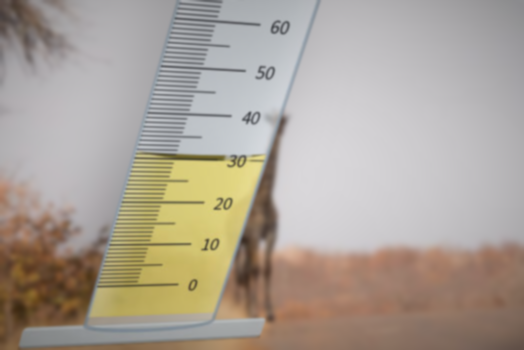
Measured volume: 30
